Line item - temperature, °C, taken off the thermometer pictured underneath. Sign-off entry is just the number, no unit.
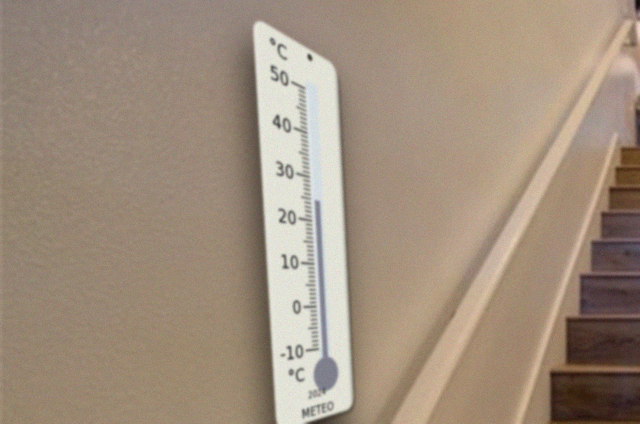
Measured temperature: 25
